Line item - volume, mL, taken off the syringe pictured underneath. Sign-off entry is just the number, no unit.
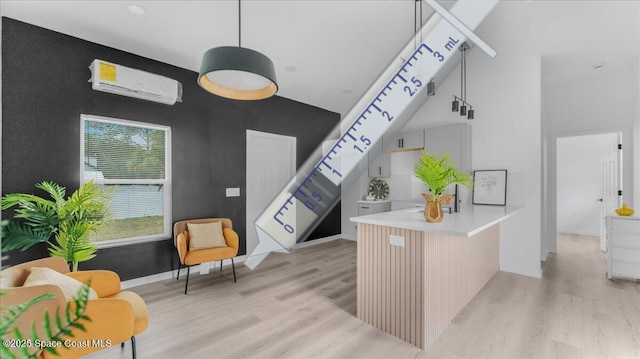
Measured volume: 0.4
